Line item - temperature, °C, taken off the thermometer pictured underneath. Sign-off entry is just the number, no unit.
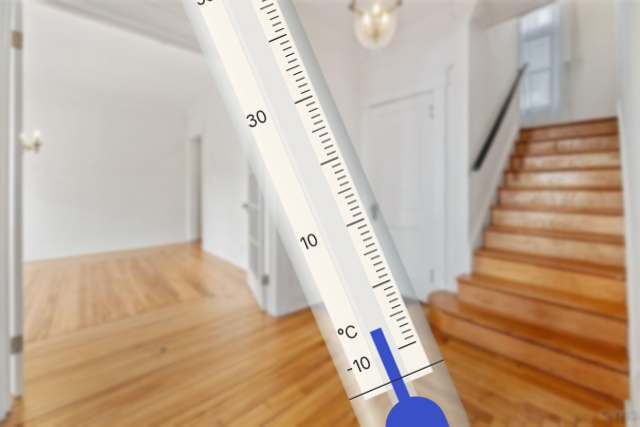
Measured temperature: -6
